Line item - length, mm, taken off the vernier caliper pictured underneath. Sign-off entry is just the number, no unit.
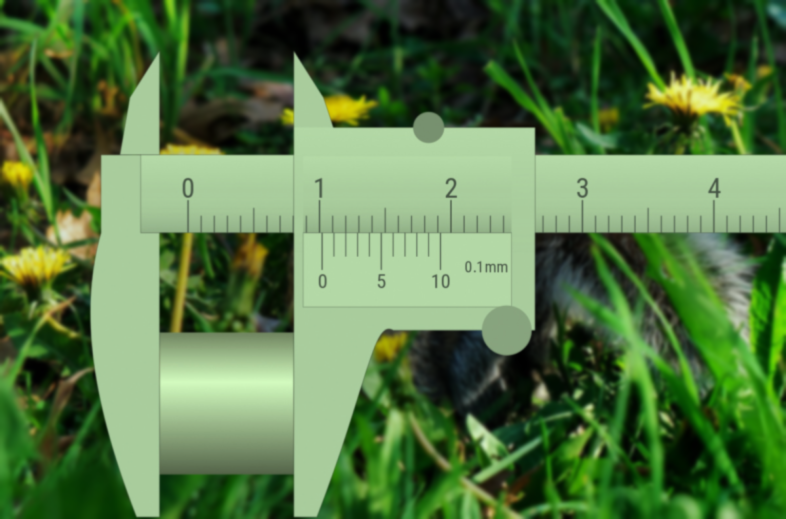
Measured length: 10.2
